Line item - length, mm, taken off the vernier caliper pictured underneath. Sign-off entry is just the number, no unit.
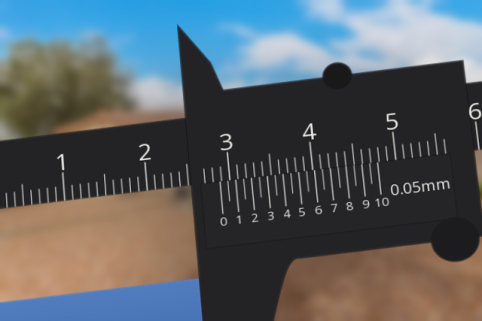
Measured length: 28.8
